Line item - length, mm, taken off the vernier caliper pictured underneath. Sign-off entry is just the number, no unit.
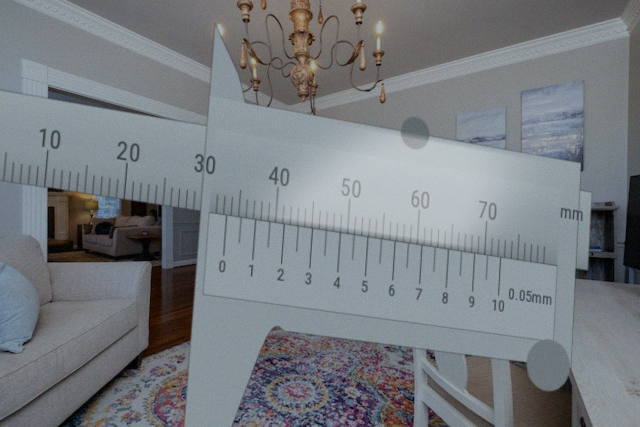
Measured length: 33.4
